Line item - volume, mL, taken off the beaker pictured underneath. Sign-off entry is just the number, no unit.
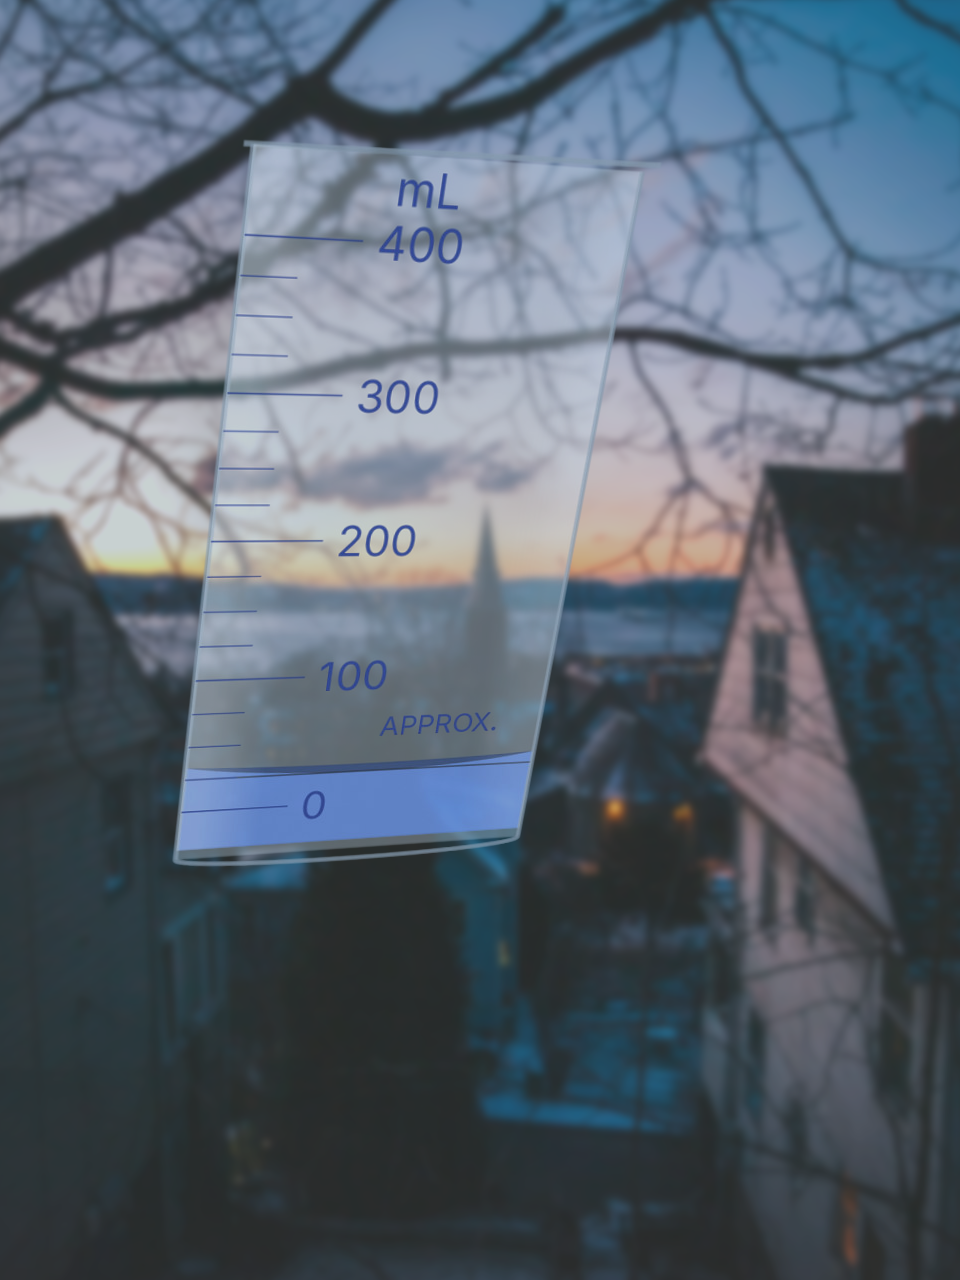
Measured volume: 25
